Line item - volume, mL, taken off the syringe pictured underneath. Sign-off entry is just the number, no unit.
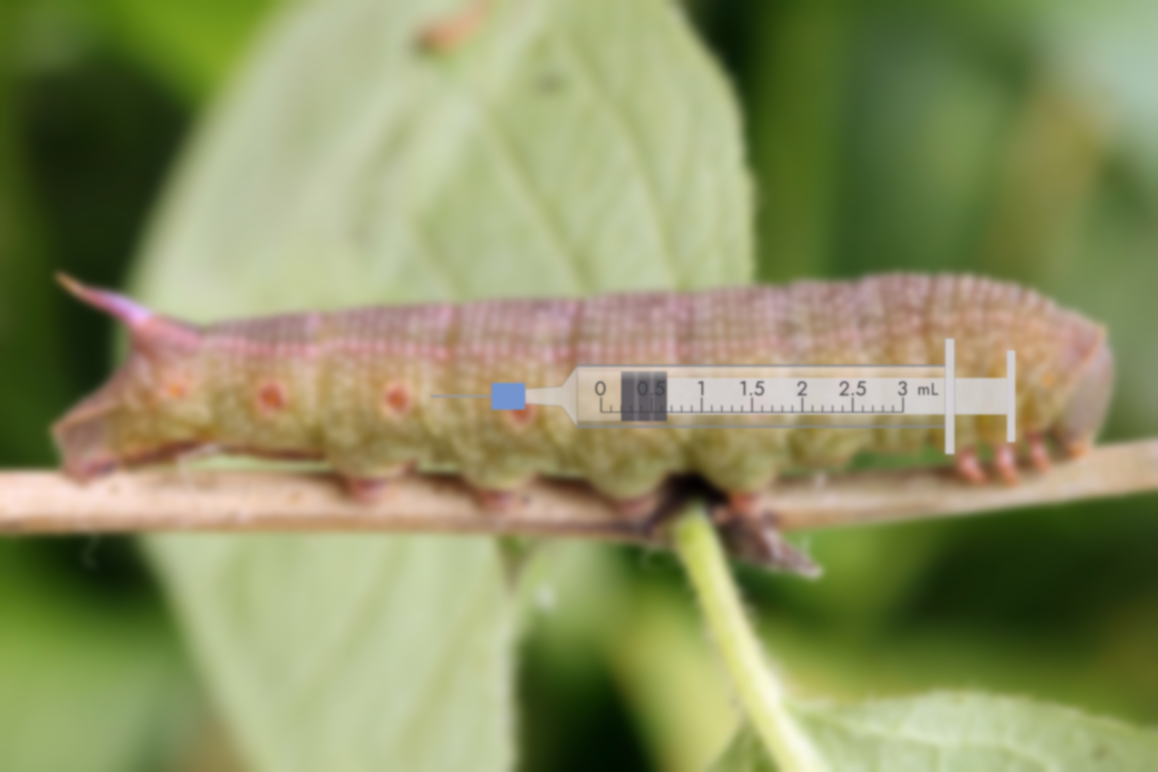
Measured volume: 0.2
